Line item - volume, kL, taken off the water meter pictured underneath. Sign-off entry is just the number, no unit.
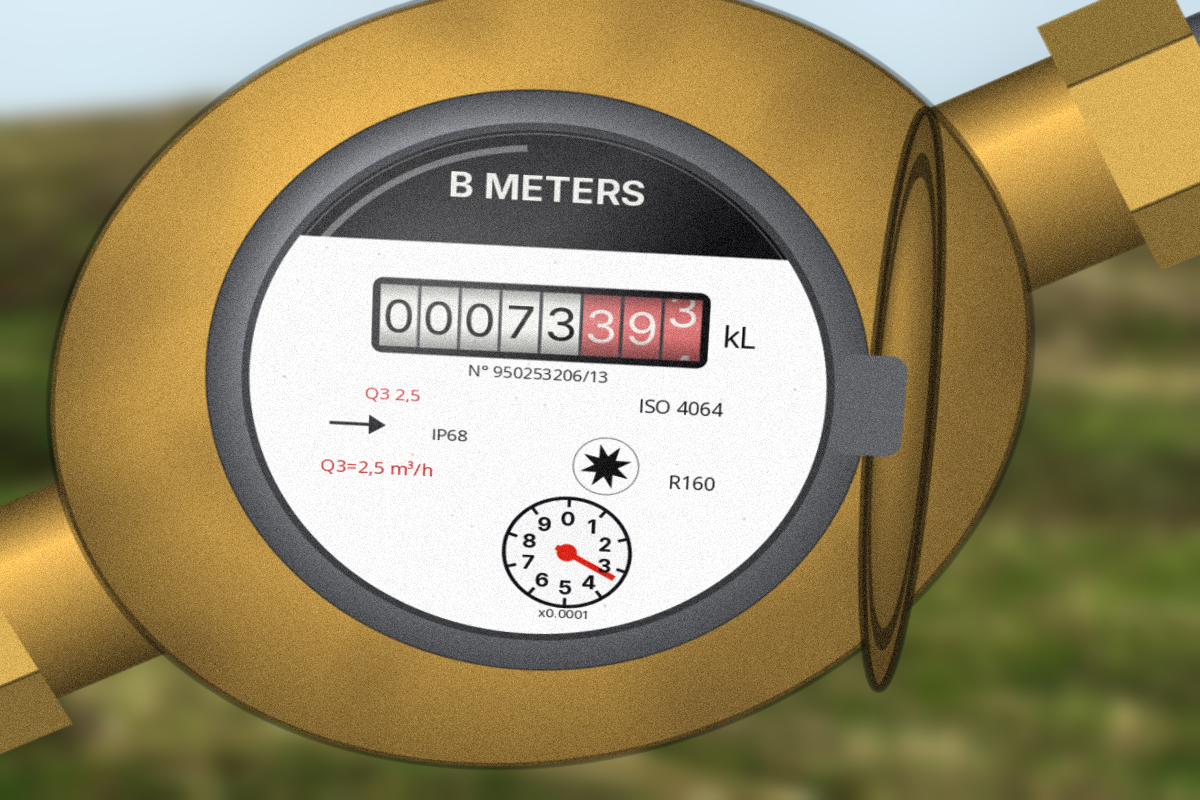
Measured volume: 73.3933
